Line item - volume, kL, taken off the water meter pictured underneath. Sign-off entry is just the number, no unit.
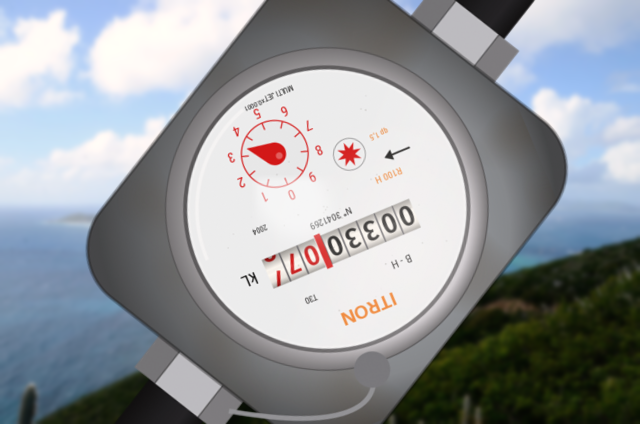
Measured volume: 330.0773
